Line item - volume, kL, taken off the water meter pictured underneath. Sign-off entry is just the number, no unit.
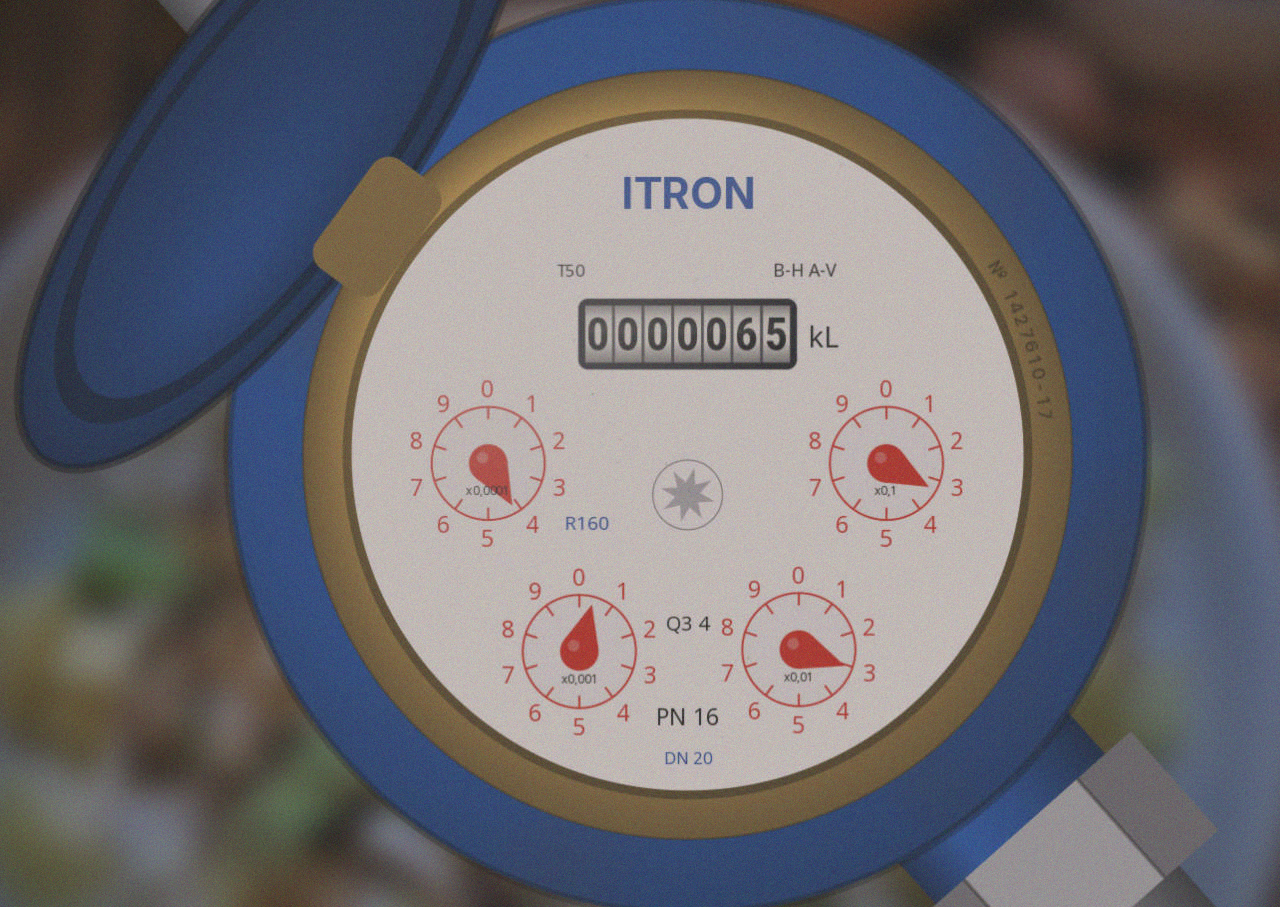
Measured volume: 65.3304
